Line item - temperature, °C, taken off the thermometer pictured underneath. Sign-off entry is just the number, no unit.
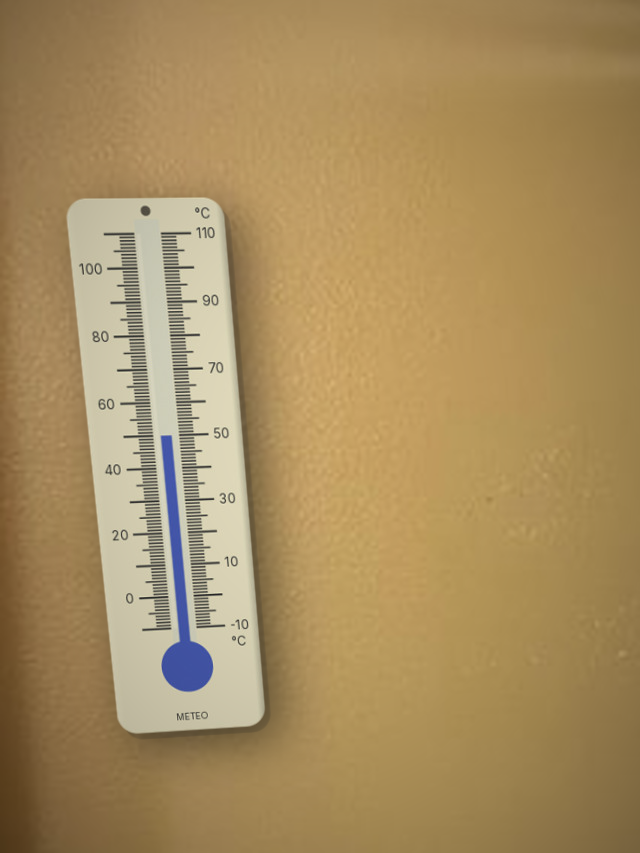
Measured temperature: 50
